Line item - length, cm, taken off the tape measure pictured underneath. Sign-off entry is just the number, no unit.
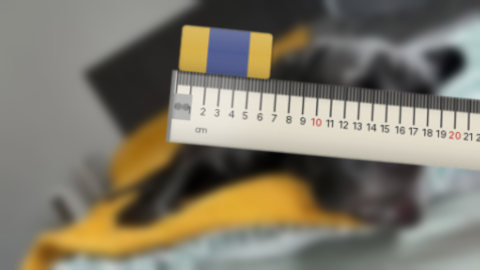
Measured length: 6.5
